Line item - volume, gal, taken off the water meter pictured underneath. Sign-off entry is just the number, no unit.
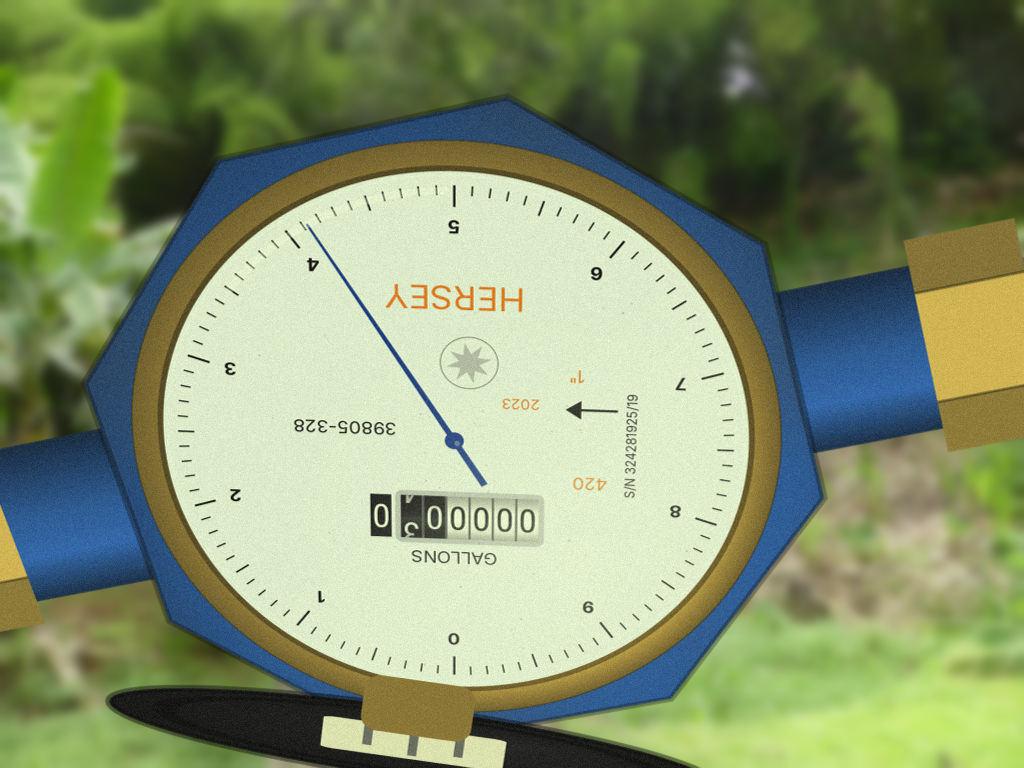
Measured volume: 34.1
